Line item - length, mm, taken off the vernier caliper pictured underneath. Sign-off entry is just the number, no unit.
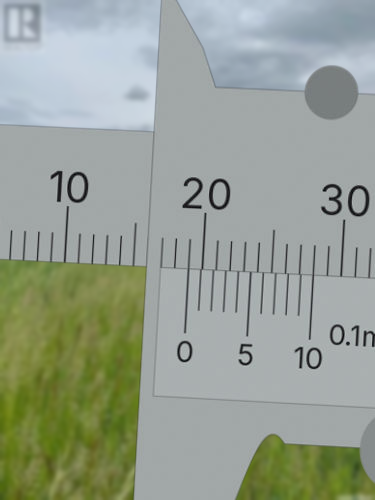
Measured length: 19.0
